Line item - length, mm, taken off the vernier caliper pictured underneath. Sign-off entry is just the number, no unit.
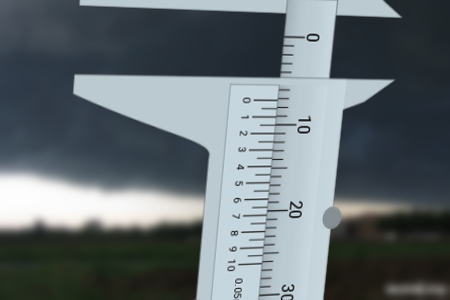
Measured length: 7.2
